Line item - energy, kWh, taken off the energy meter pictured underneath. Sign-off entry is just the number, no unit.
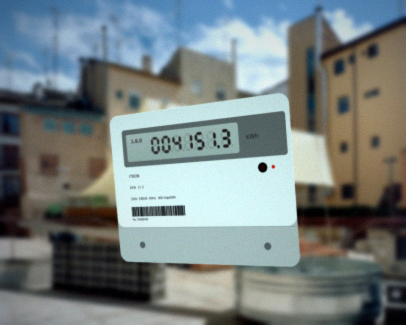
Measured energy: 4151.3
